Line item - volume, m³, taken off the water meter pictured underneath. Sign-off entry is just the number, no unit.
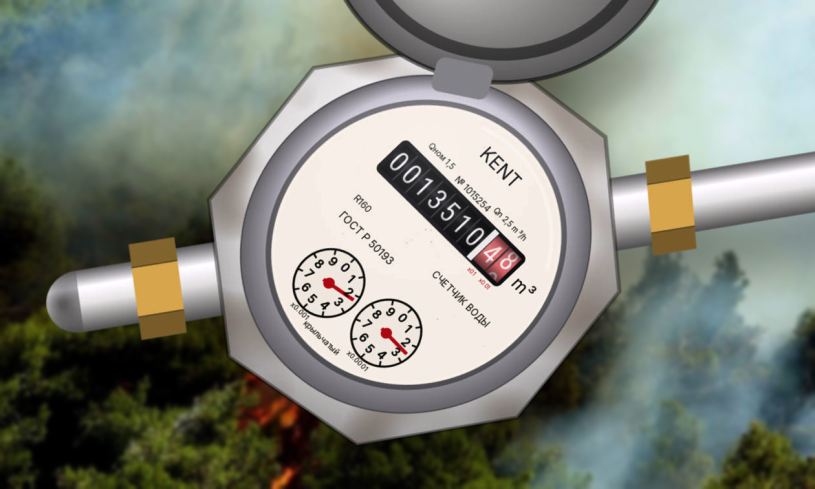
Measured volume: 13510.4822
